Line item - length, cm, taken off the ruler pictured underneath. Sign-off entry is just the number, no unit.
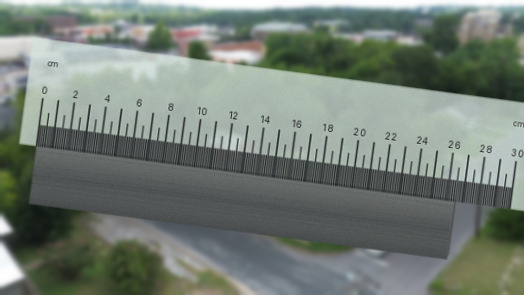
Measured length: 26.5
